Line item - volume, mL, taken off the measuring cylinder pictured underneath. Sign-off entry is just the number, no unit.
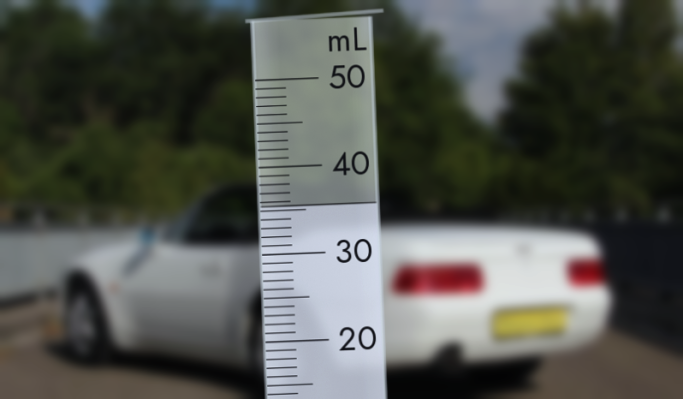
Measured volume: 35.5
